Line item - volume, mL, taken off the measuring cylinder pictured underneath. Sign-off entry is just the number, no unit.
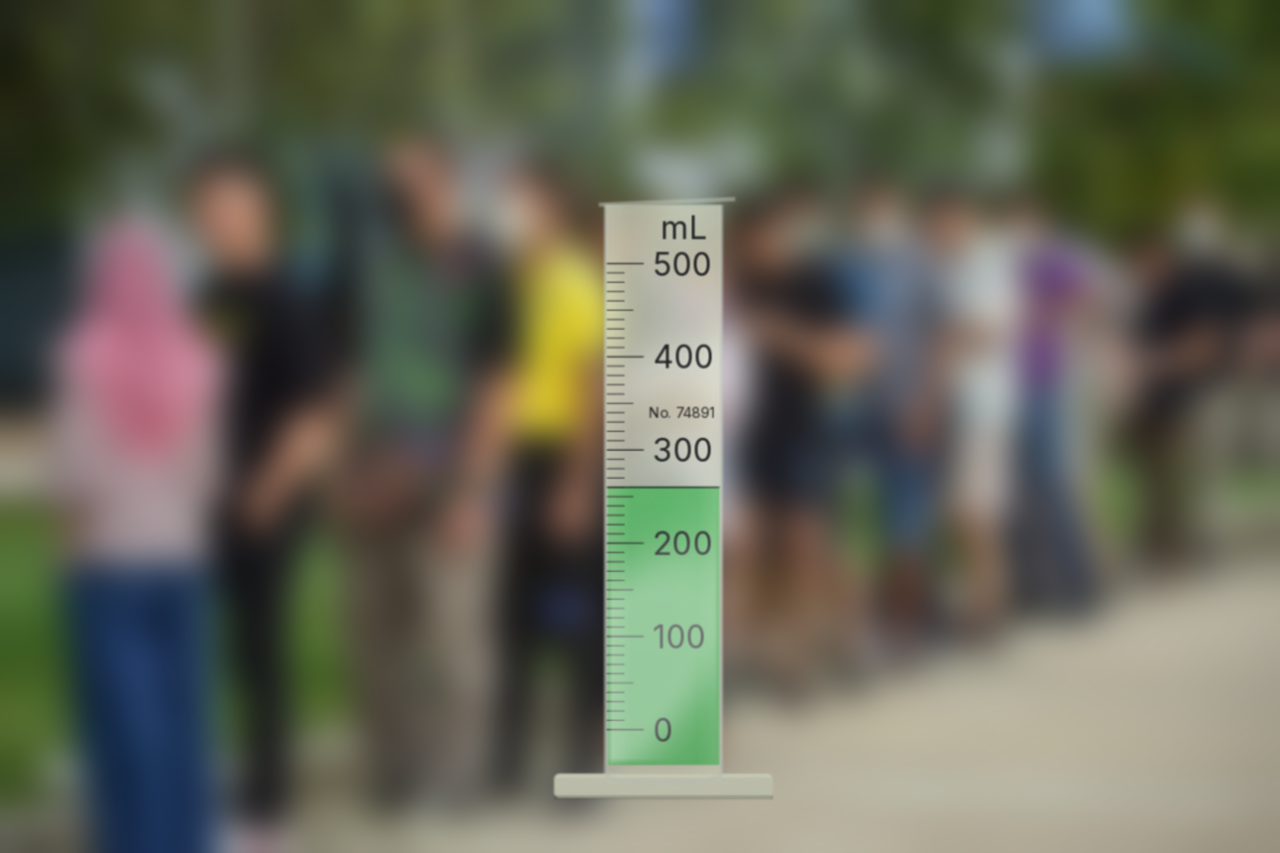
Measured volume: 260
